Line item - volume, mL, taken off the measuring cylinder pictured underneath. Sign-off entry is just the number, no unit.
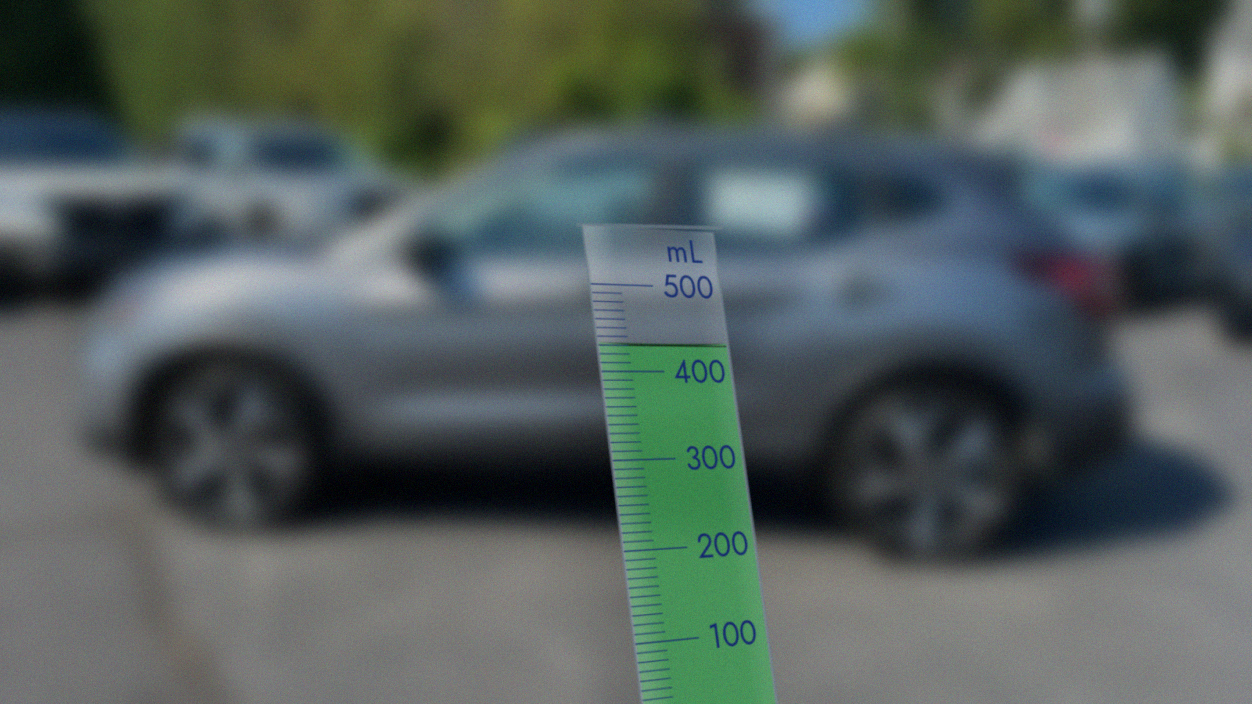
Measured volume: 430
